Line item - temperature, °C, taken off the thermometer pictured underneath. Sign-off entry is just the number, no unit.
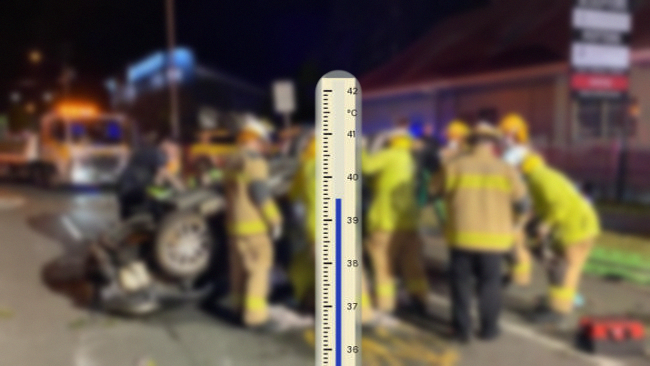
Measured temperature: 39.5
